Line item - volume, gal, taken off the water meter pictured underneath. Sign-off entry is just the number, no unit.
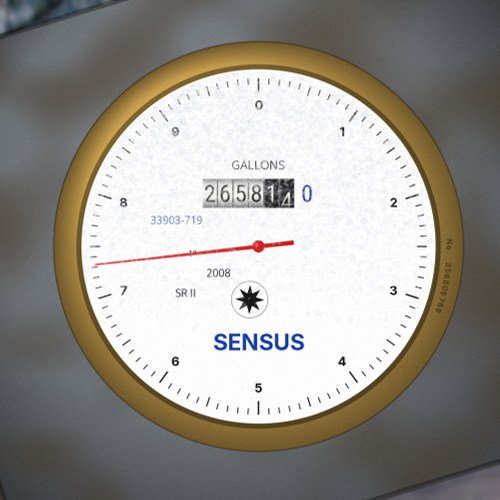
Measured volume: 2658137.3
